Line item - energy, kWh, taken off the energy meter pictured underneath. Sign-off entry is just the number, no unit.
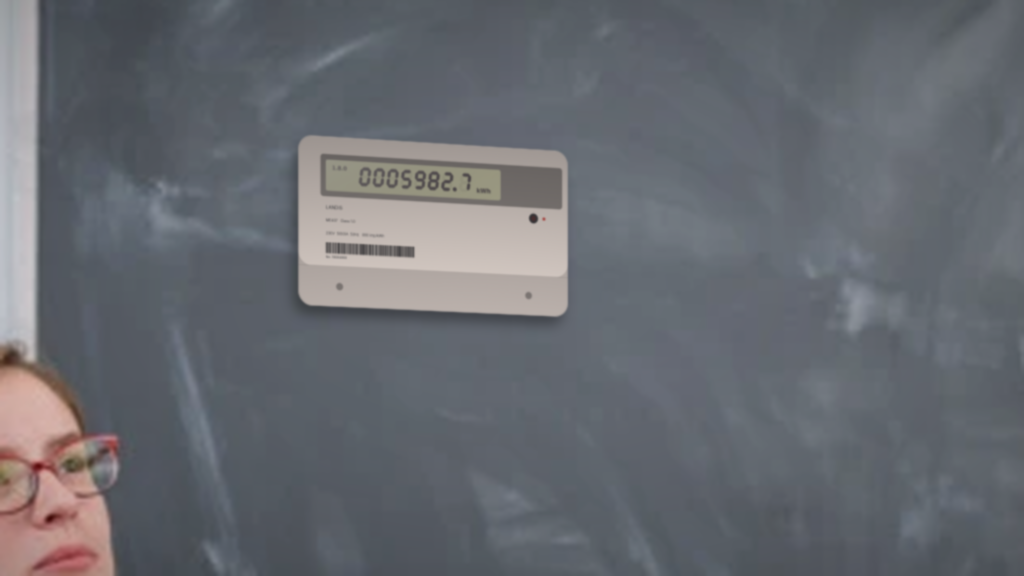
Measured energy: 5982.7
